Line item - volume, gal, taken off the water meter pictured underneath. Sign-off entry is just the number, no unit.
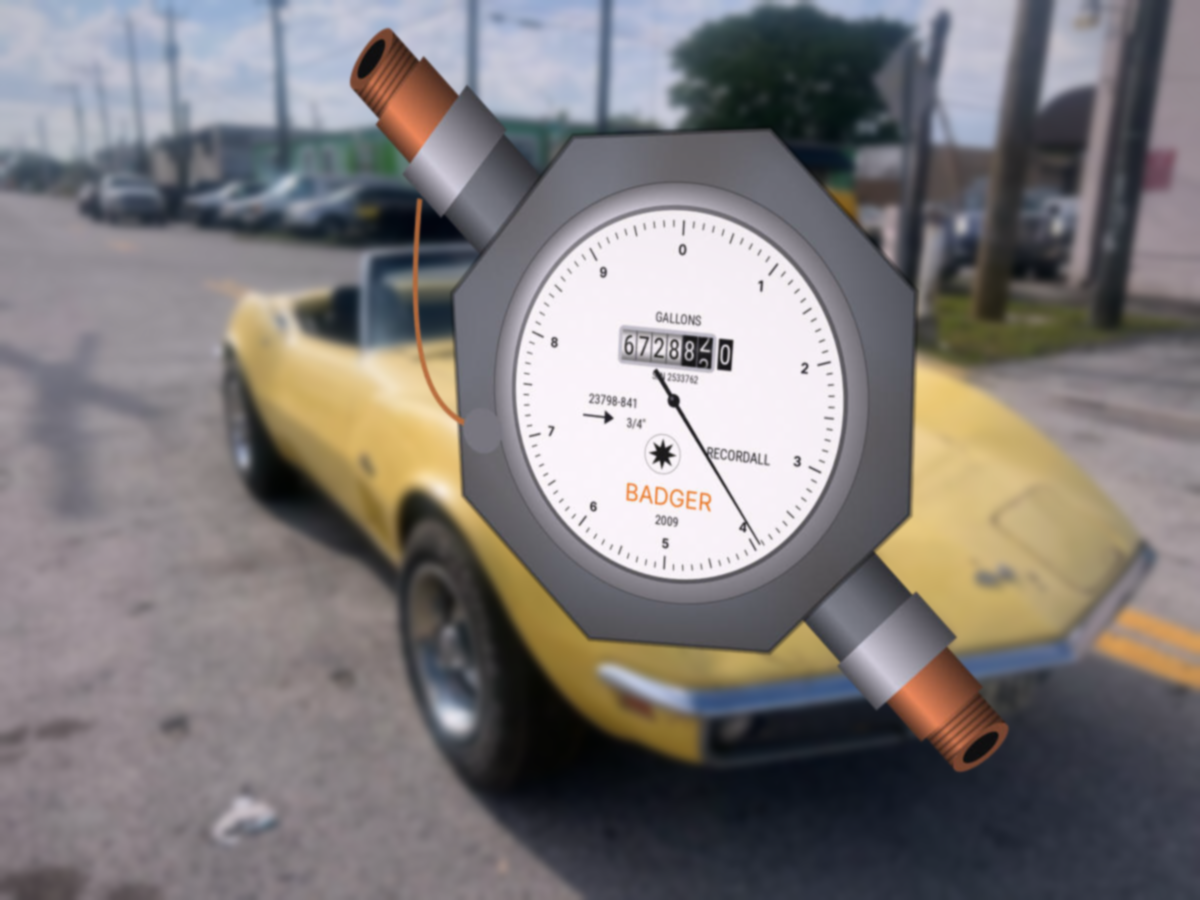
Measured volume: 6728823.9
